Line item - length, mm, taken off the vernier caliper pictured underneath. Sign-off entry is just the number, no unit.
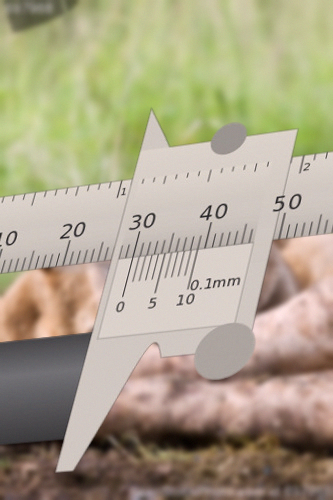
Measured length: 30.0
